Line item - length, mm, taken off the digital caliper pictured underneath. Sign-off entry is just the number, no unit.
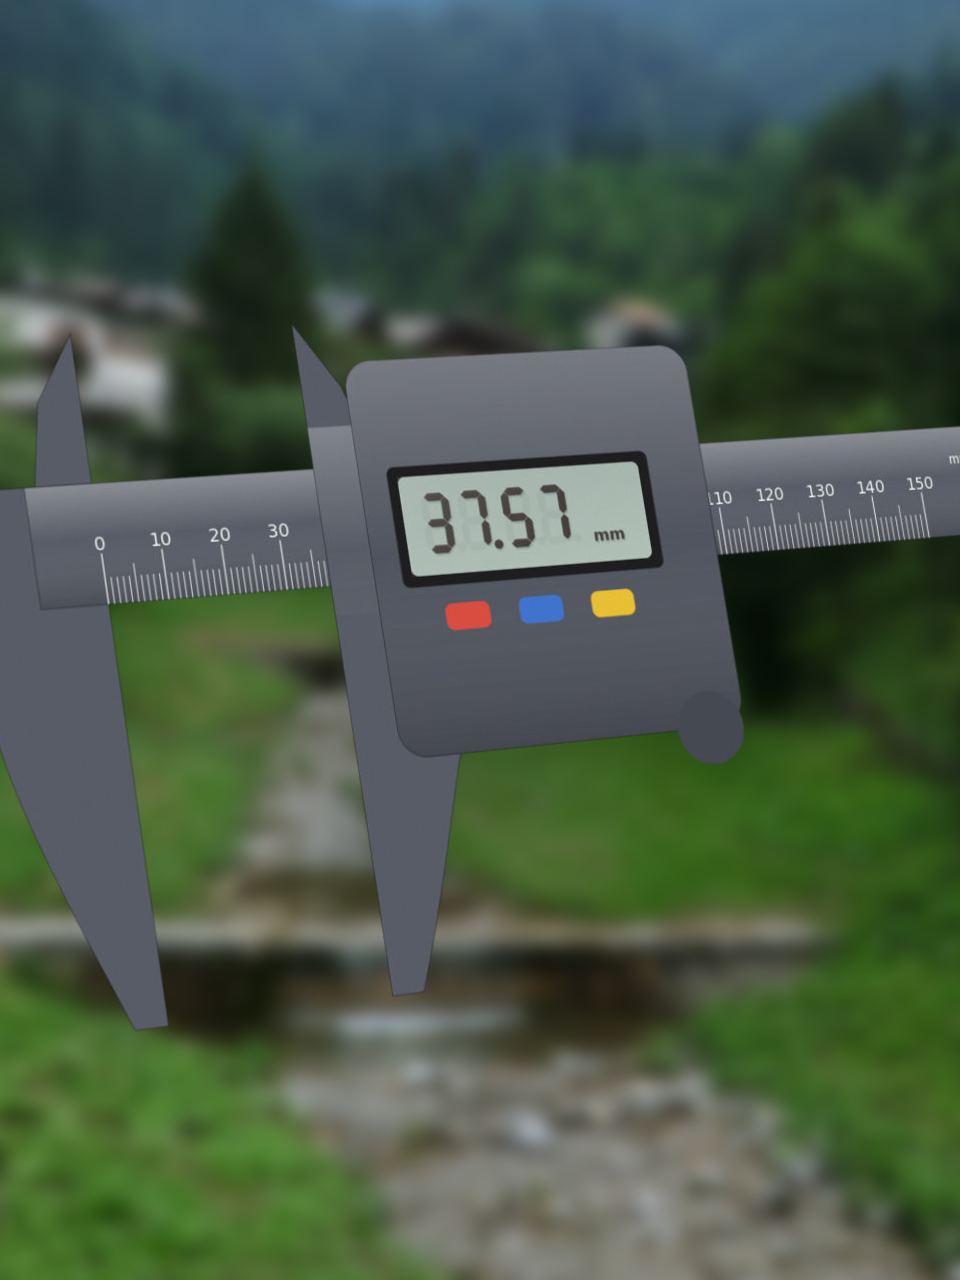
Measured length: 37.57
